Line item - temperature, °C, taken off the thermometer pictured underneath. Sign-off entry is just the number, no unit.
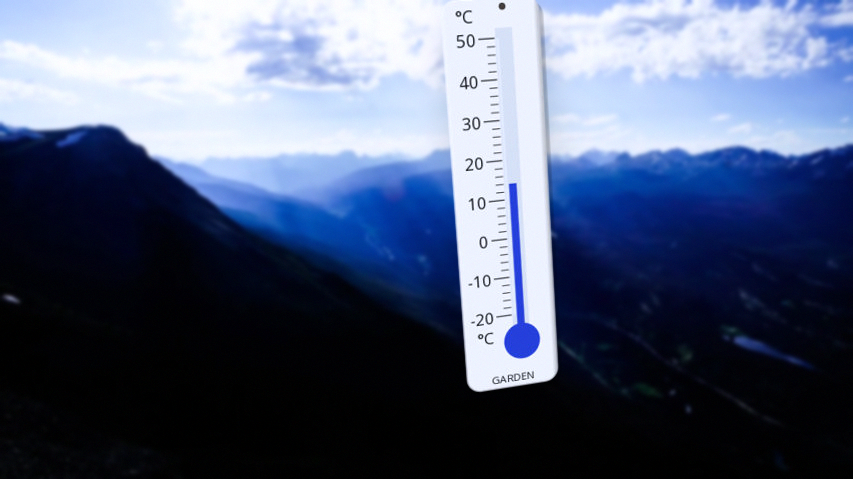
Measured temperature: 14
